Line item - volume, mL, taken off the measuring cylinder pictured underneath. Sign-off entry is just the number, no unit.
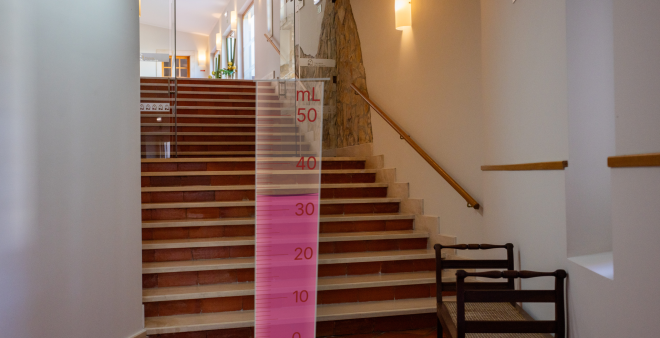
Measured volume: 33
